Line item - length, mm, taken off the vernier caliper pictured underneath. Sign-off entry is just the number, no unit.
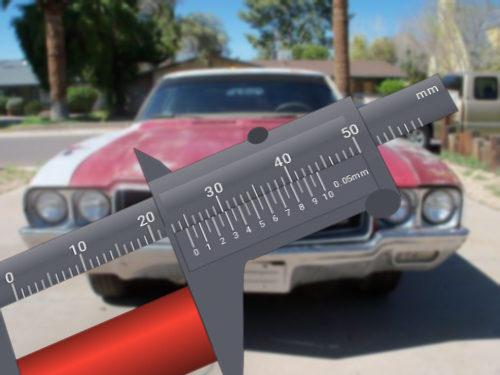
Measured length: 24.6
